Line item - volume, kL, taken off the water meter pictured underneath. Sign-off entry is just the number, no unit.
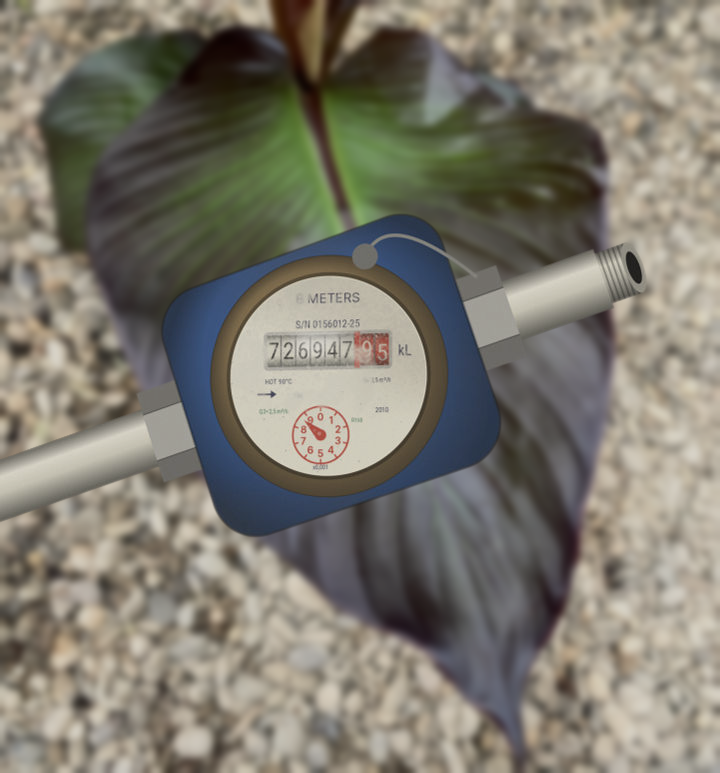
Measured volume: 726947.948
